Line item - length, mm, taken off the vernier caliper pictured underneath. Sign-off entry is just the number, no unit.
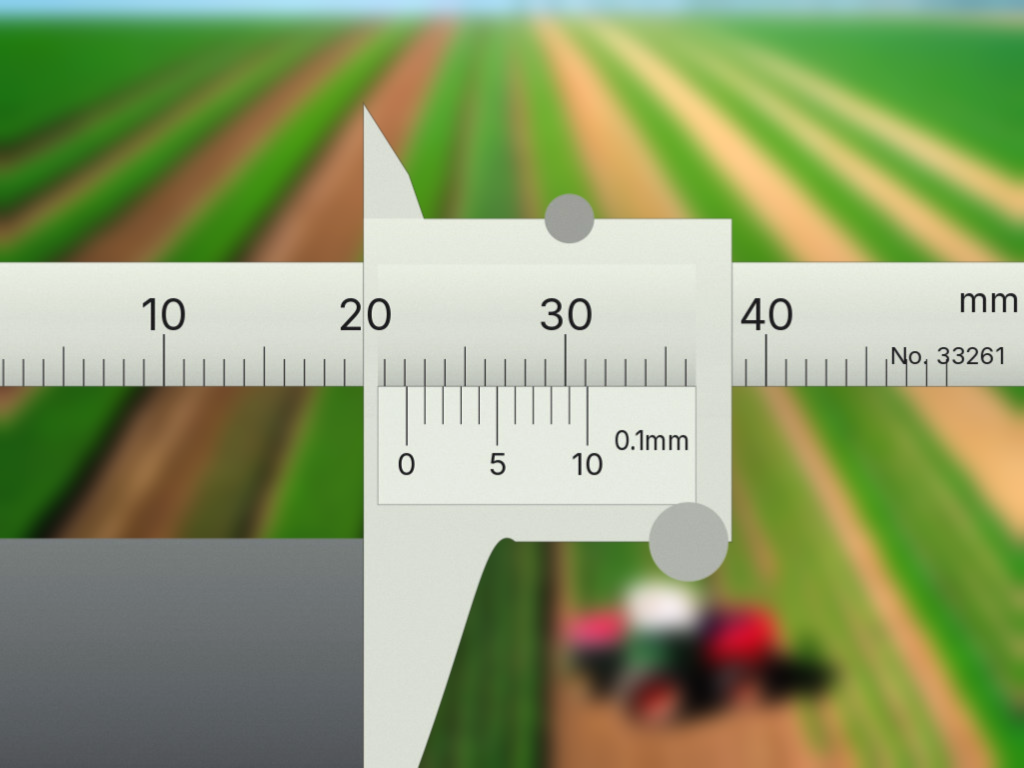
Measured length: 22.1
